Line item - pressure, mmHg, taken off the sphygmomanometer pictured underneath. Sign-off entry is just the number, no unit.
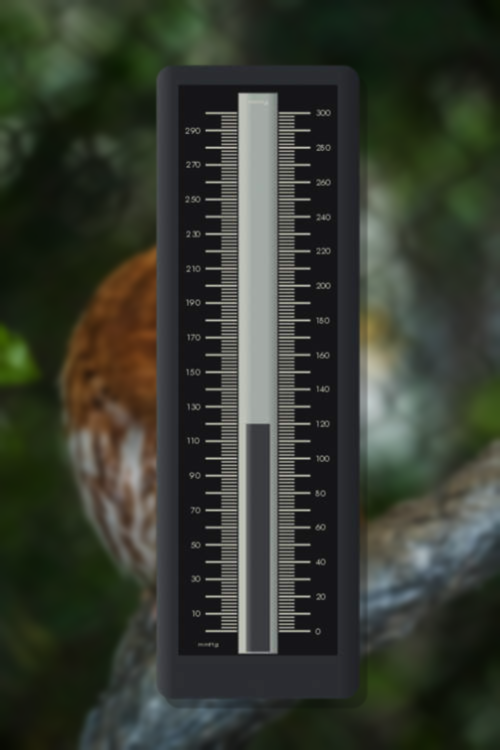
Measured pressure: 120
